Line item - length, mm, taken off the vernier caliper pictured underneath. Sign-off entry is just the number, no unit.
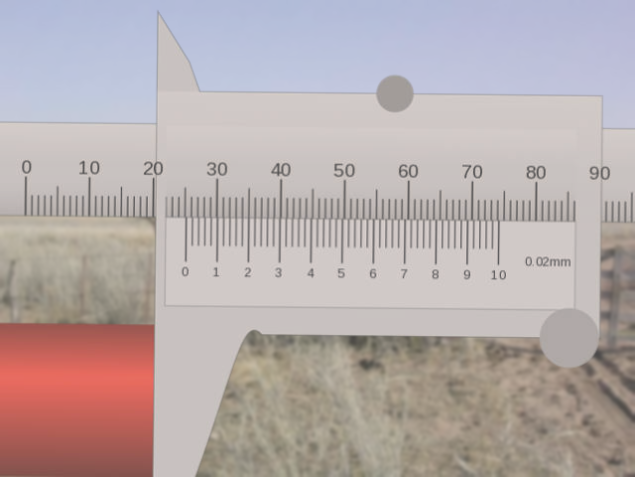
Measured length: 25.2
